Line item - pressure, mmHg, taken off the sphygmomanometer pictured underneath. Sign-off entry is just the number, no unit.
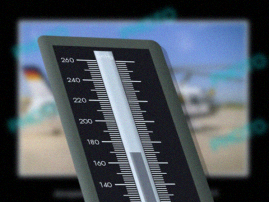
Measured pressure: 170
